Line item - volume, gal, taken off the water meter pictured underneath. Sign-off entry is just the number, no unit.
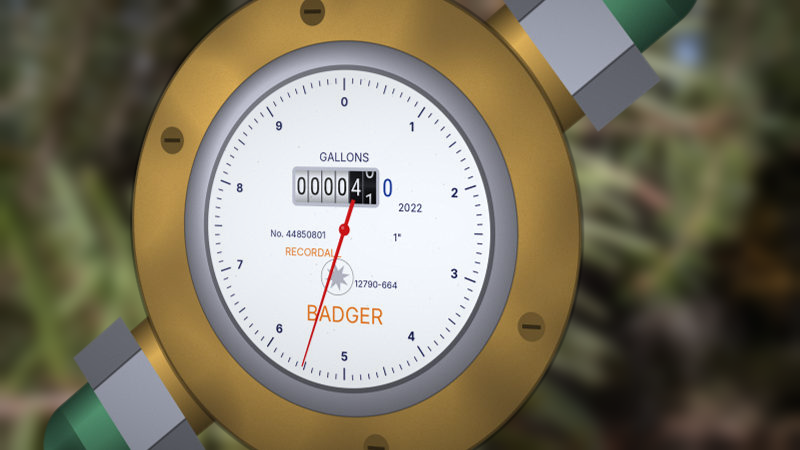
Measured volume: 405.5
